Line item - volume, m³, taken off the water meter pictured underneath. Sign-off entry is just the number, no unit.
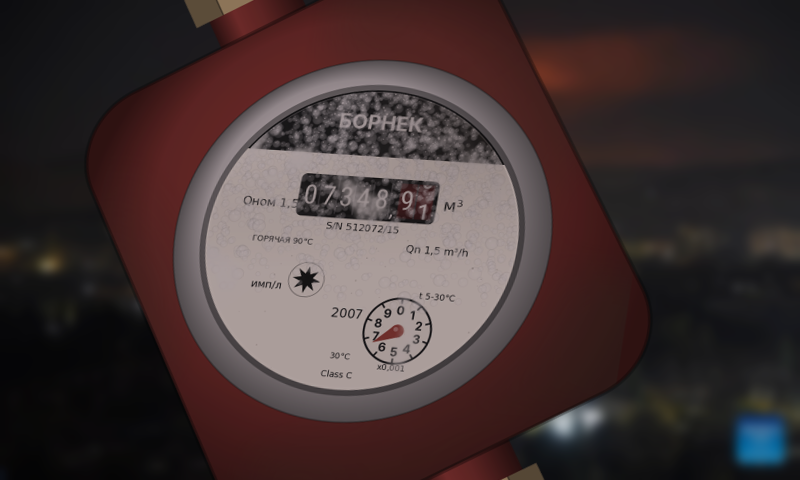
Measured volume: 7348.906
